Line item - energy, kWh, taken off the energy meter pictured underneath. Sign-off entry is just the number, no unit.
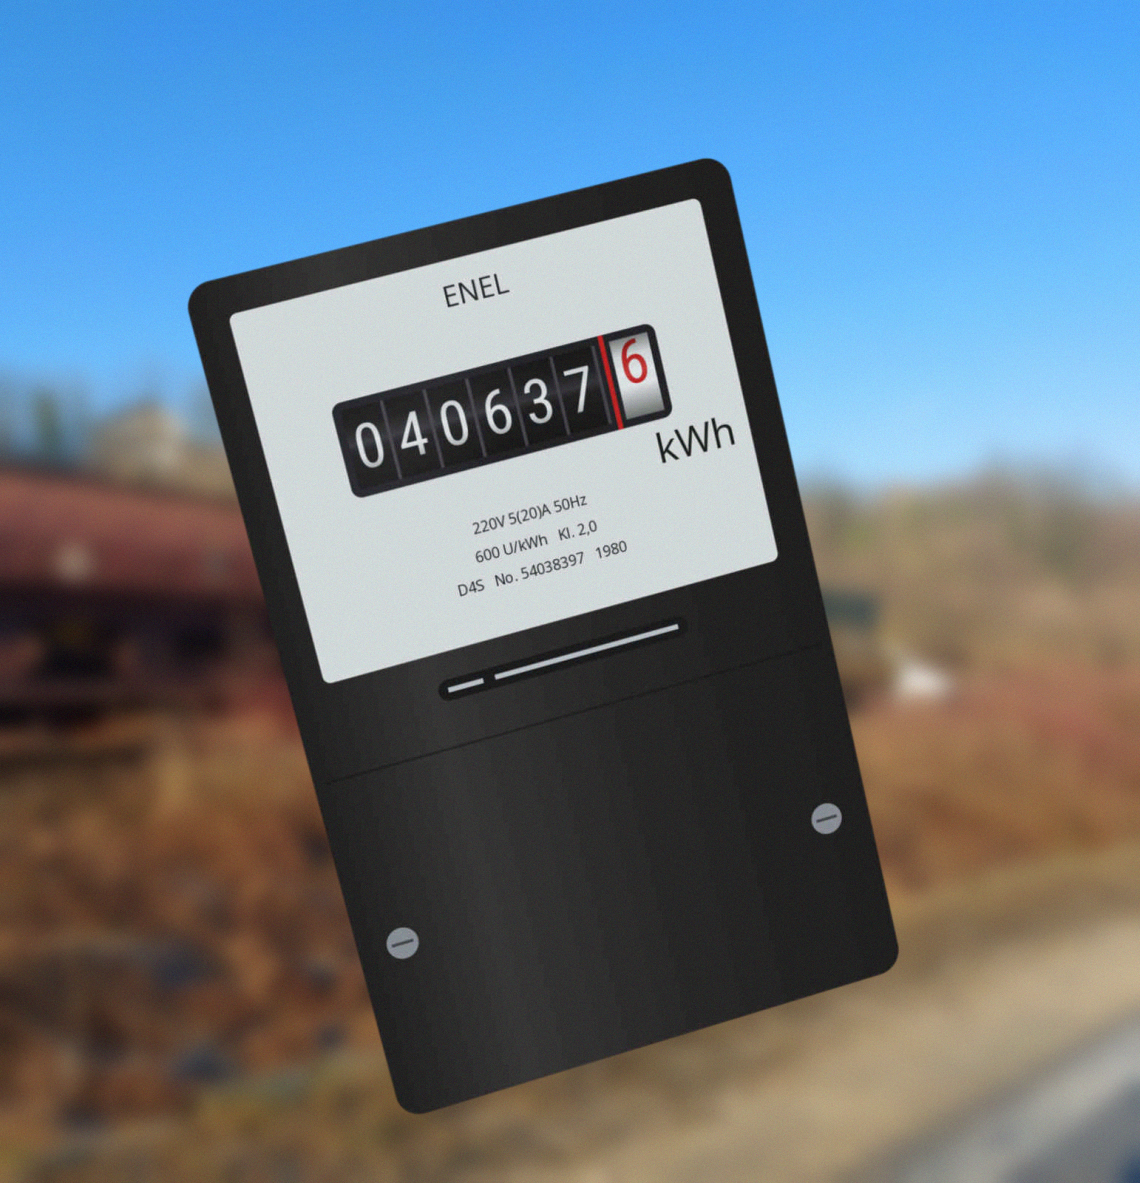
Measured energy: 40637.6
